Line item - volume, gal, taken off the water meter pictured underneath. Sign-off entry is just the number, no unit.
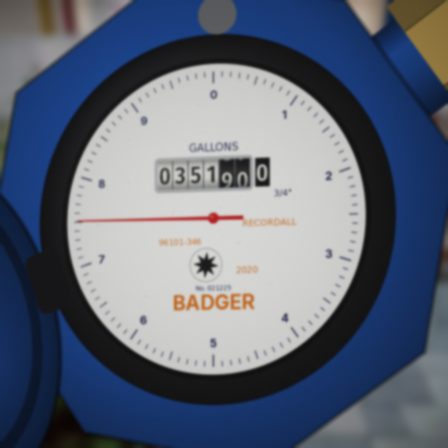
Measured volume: 351897.5
